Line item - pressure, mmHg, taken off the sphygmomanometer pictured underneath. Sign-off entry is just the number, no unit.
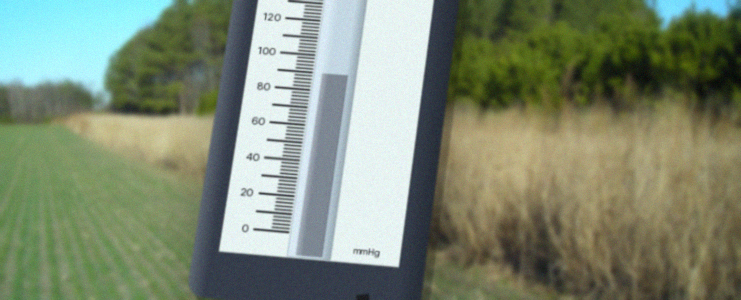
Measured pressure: 90
